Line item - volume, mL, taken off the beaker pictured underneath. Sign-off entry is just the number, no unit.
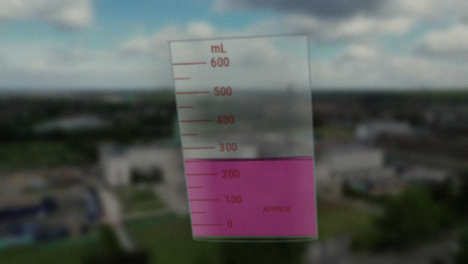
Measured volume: 250
